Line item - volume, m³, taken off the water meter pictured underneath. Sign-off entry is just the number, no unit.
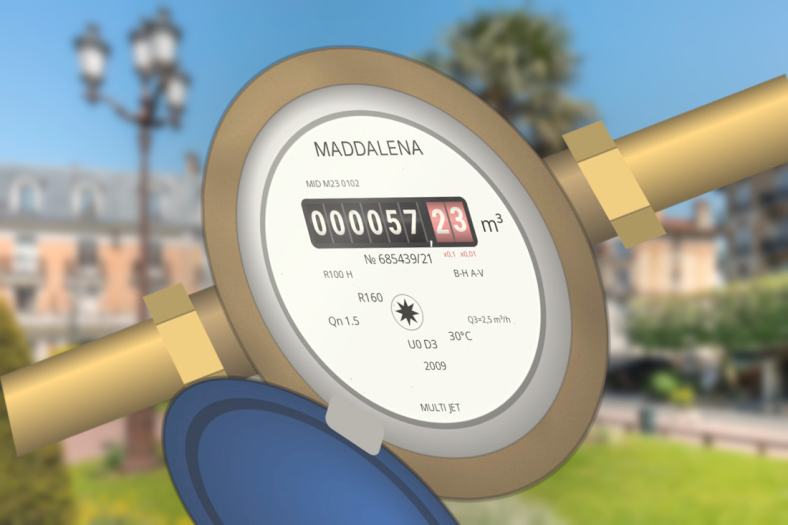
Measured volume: 57.23
